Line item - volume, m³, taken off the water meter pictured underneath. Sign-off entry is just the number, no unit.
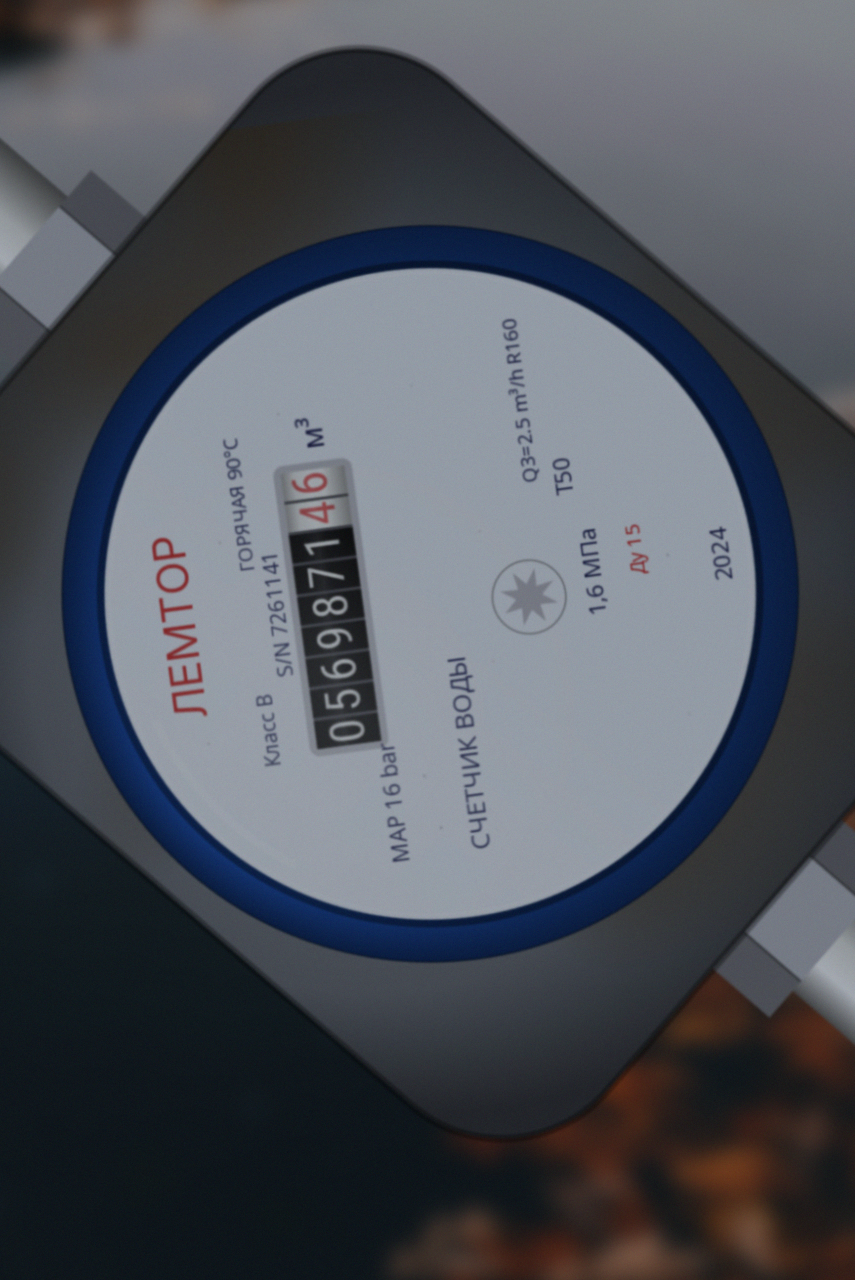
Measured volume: 569871.46
